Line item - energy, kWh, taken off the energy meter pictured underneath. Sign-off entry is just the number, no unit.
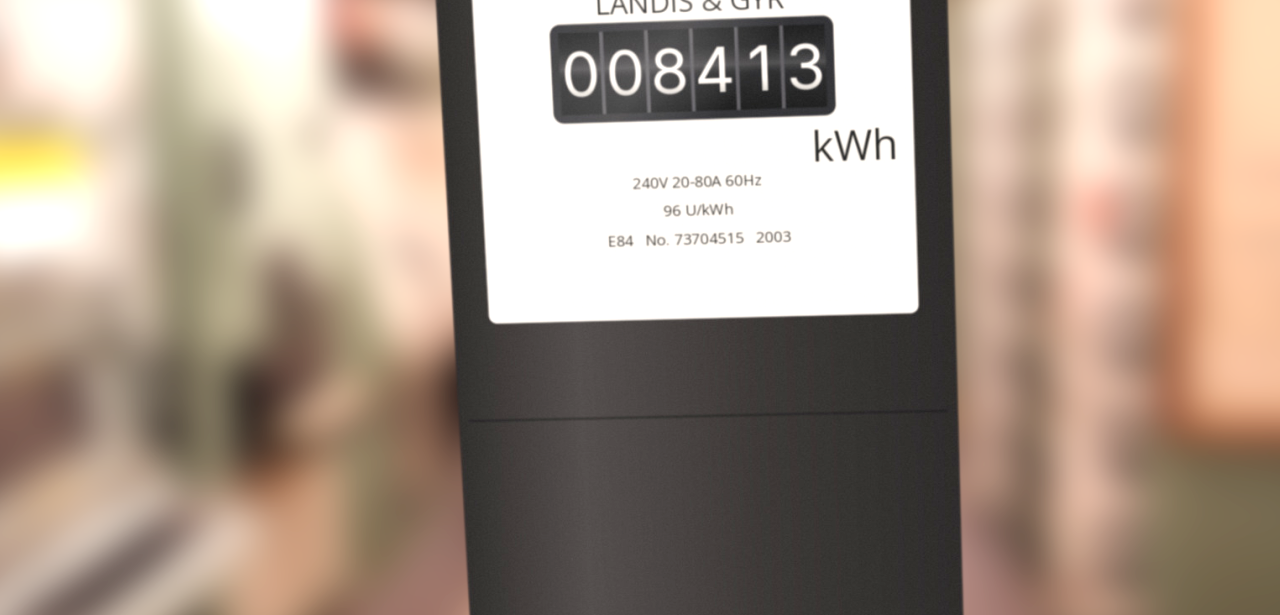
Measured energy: 8413
